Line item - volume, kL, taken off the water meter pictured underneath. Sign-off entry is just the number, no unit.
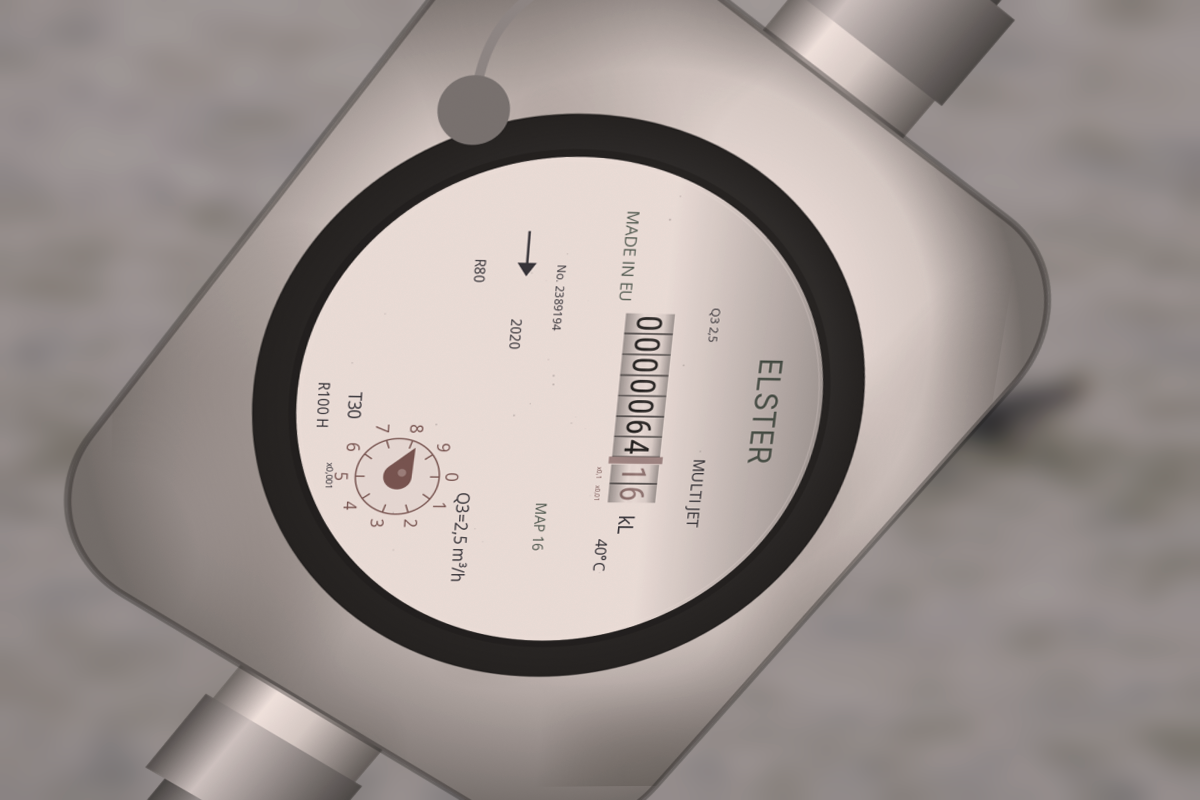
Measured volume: 64.168
